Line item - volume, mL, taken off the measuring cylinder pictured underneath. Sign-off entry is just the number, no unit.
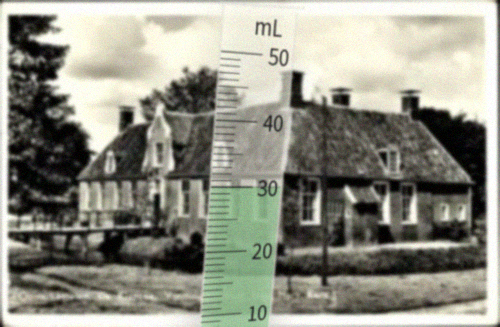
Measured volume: 30
